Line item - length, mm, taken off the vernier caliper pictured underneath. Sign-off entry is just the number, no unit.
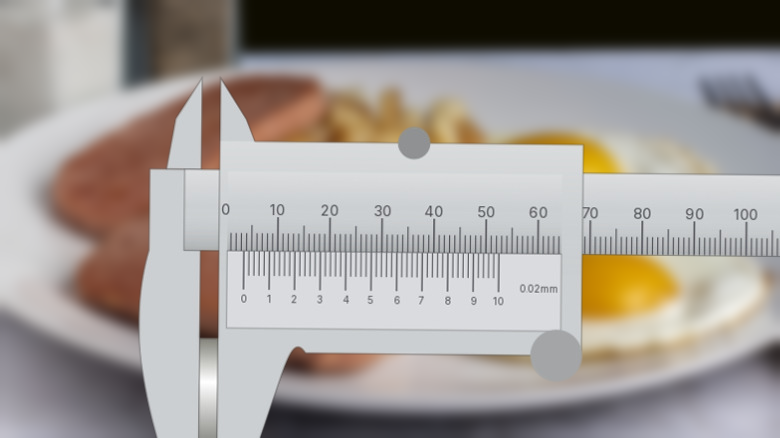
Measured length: 3.5
